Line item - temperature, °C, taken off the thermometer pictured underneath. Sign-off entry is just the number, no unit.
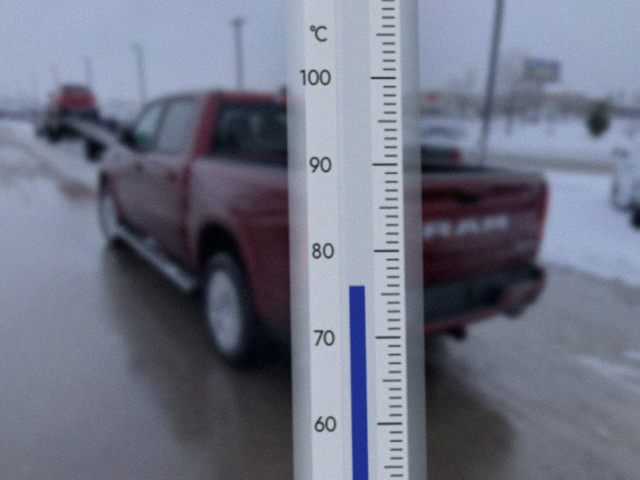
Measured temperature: 76
